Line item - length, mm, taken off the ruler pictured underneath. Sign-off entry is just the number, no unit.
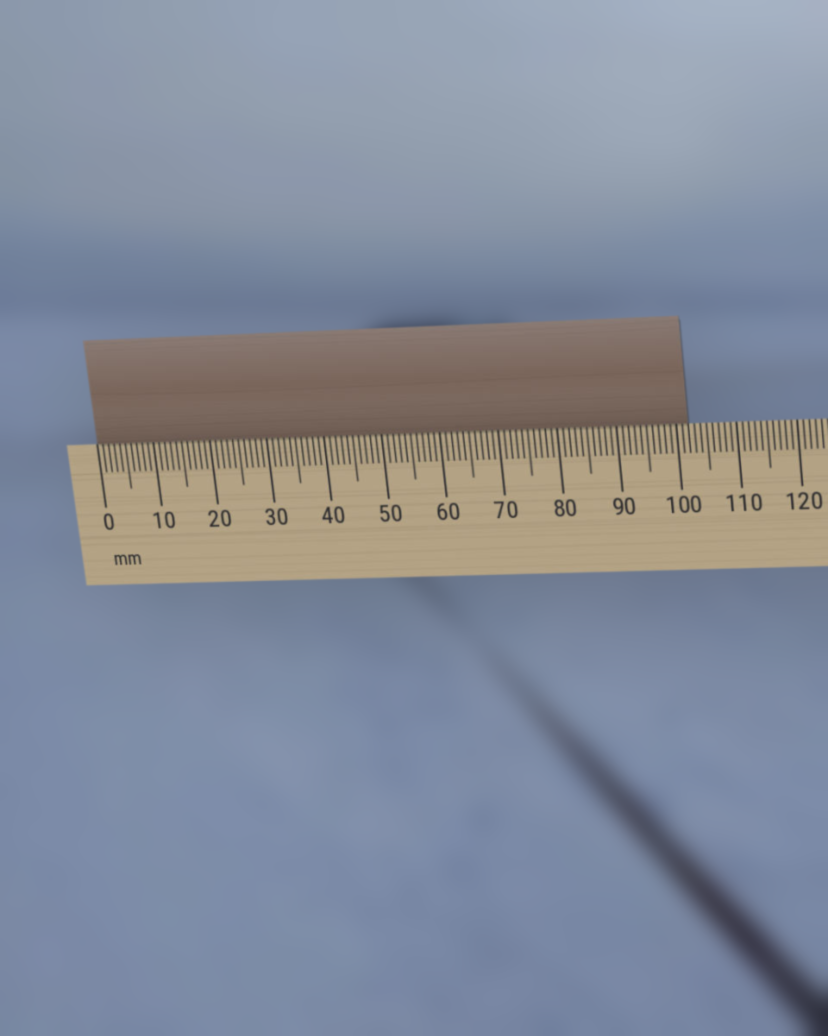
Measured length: 102
